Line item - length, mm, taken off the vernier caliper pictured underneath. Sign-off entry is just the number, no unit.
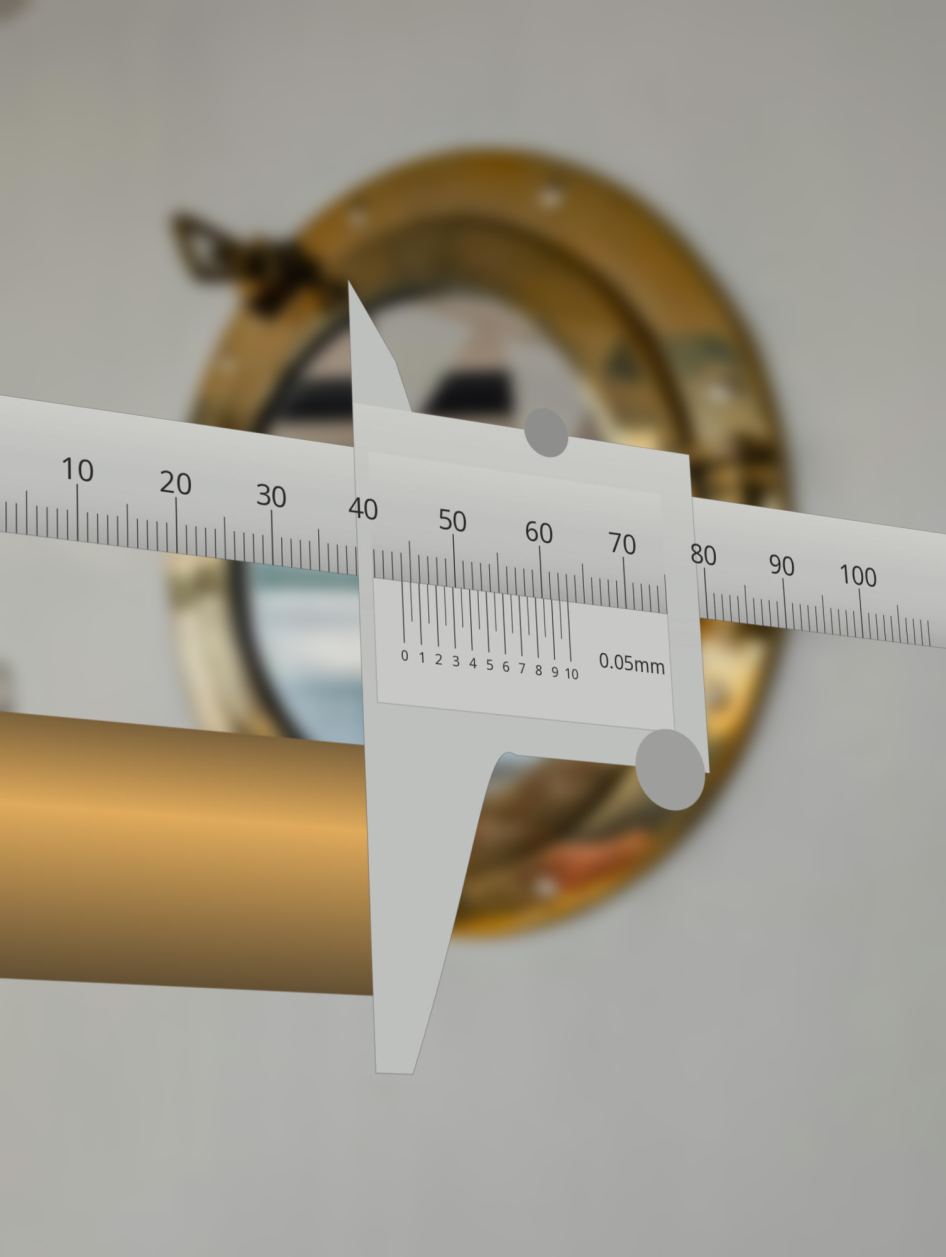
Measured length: 44.0
